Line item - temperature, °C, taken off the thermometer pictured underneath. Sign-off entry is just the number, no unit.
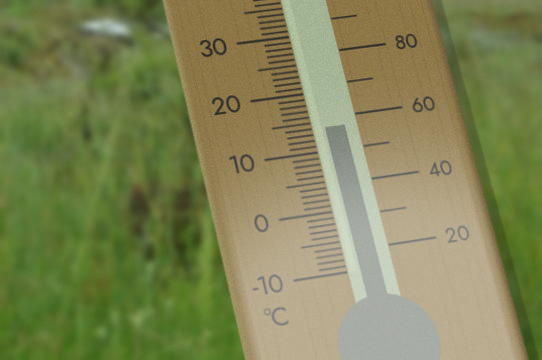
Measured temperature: 14
